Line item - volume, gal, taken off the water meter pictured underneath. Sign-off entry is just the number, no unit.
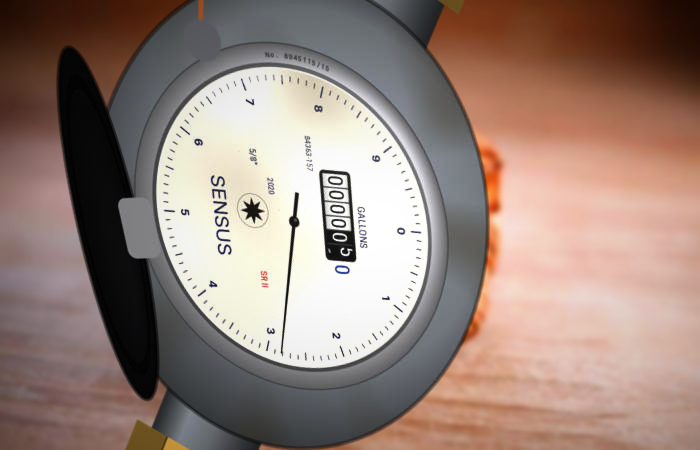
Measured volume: 52.8
